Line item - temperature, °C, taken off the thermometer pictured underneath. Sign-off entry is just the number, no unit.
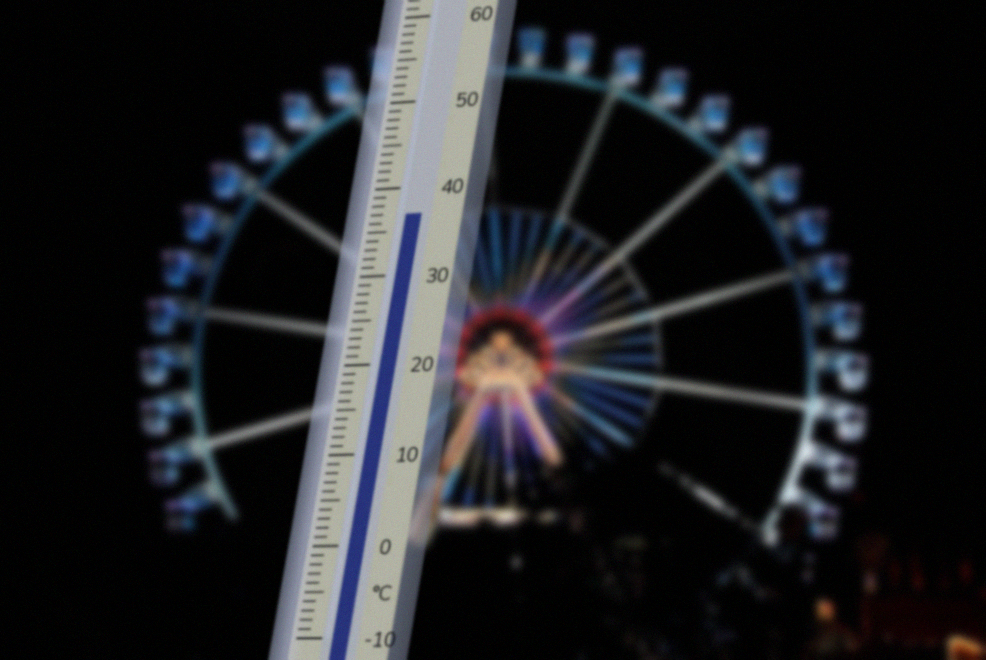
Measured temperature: 37
